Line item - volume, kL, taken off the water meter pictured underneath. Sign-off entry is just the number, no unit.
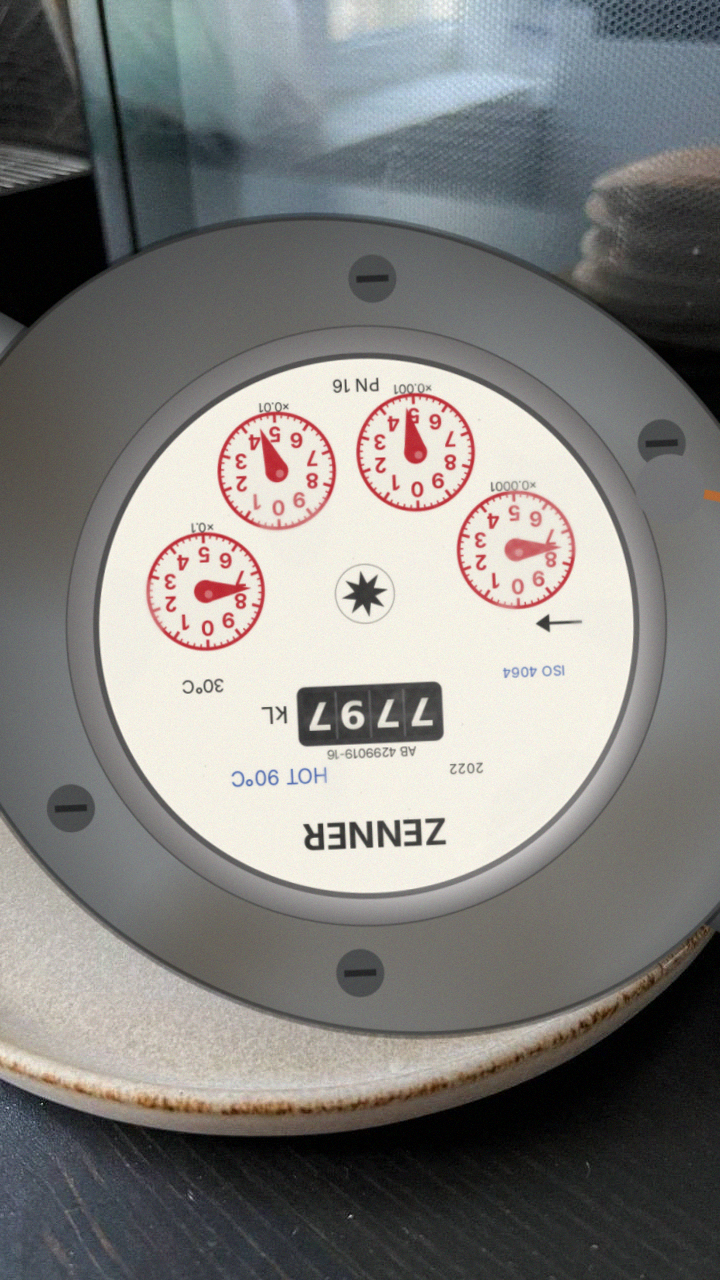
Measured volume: 7797.7447
